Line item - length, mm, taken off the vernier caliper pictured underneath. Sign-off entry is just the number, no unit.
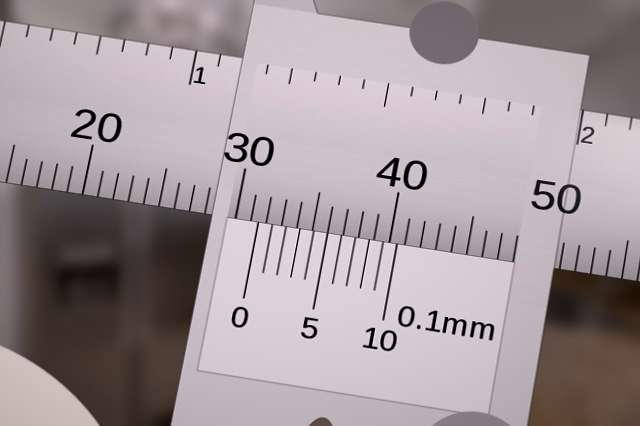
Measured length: 31.5
